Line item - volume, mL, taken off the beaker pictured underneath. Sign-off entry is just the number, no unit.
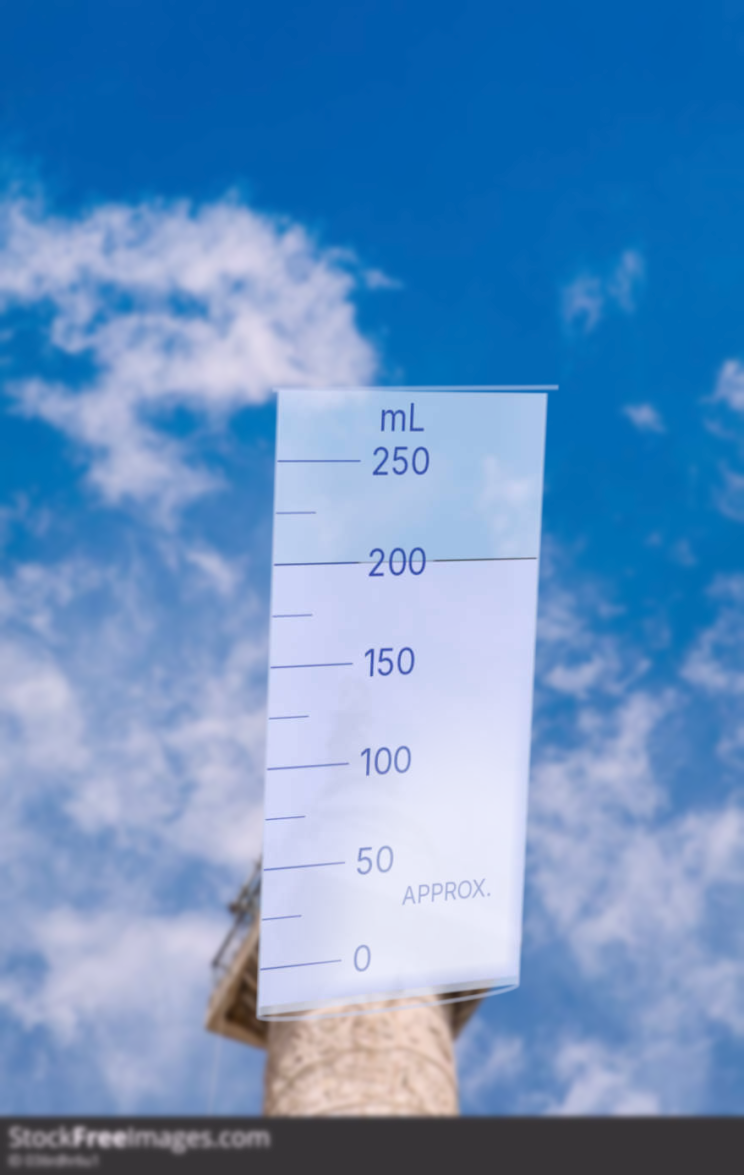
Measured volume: 200
